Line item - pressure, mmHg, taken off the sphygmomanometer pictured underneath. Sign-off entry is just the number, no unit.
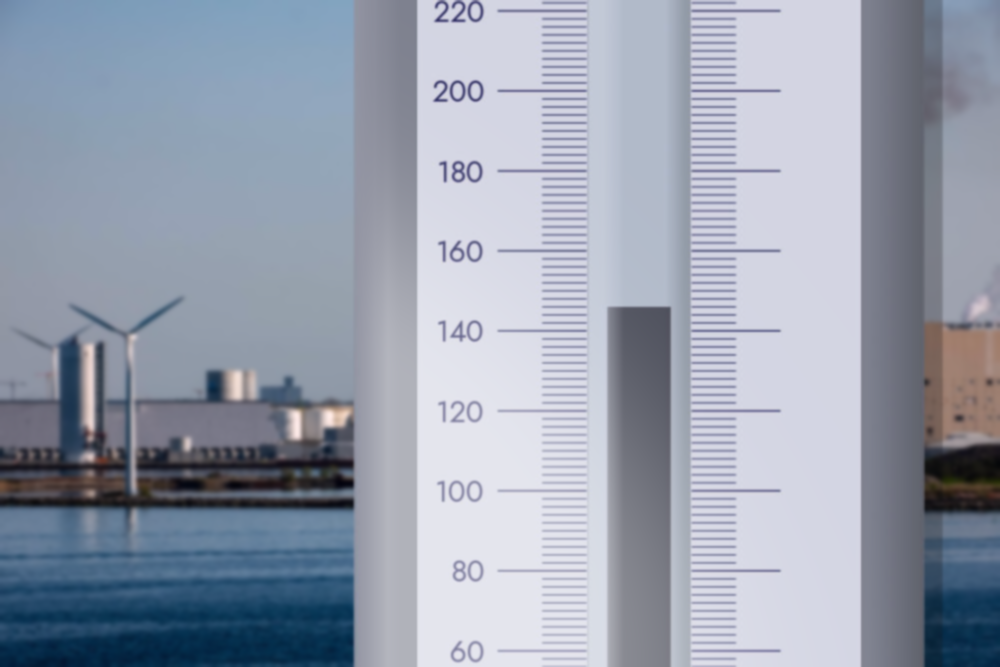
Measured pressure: 146
